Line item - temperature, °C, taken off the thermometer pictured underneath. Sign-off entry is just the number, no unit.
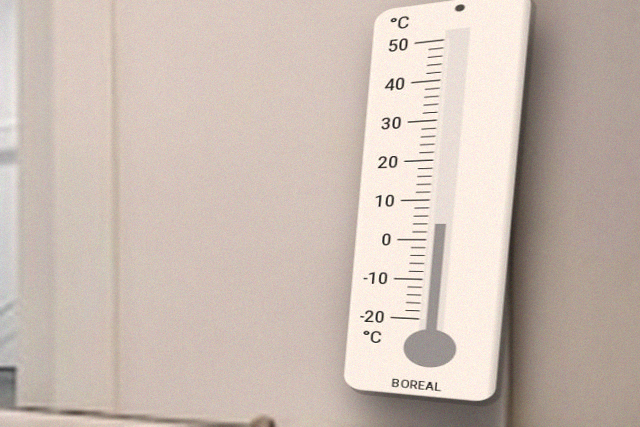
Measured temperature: 4
